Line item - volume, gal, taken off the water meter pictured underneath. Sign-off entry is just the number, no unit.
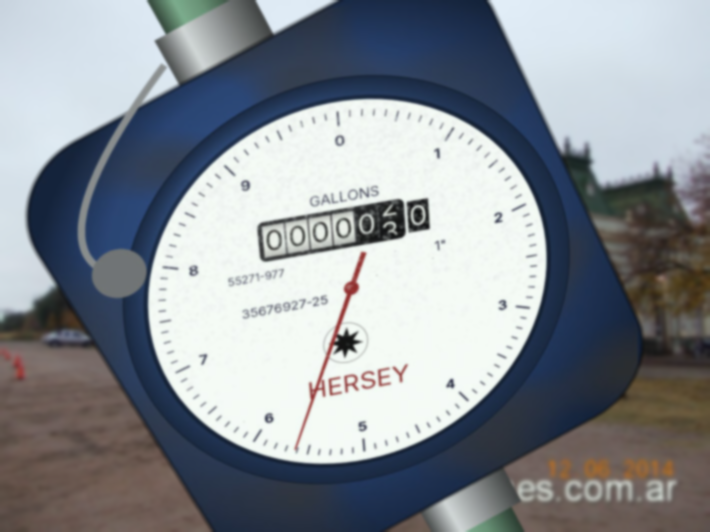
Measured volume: 25.6
